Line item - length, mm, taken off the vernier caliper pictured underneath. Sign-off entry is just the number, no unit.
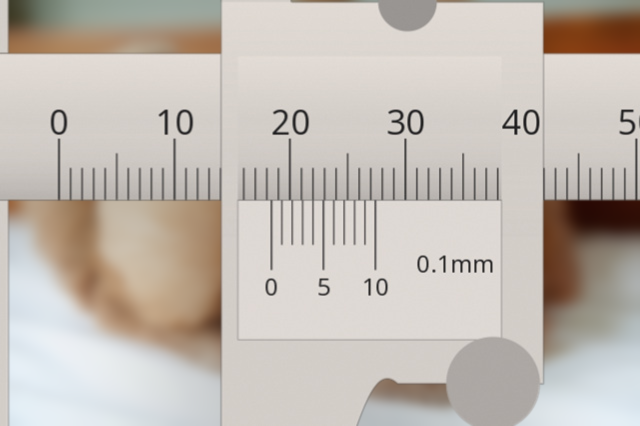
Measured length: 18.4
